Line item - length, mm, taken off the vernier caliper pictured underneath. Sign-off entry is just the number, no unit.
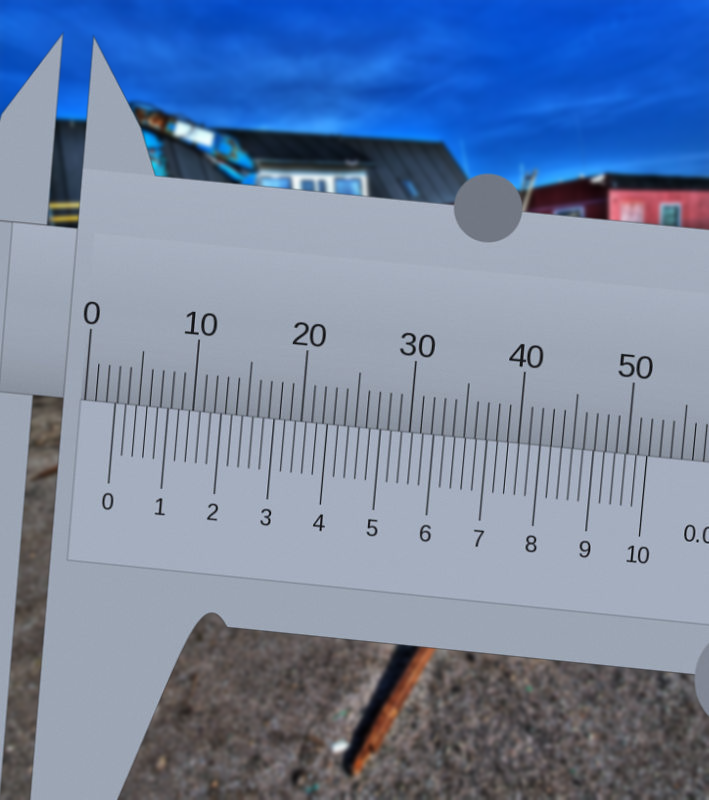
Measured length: 2.8
